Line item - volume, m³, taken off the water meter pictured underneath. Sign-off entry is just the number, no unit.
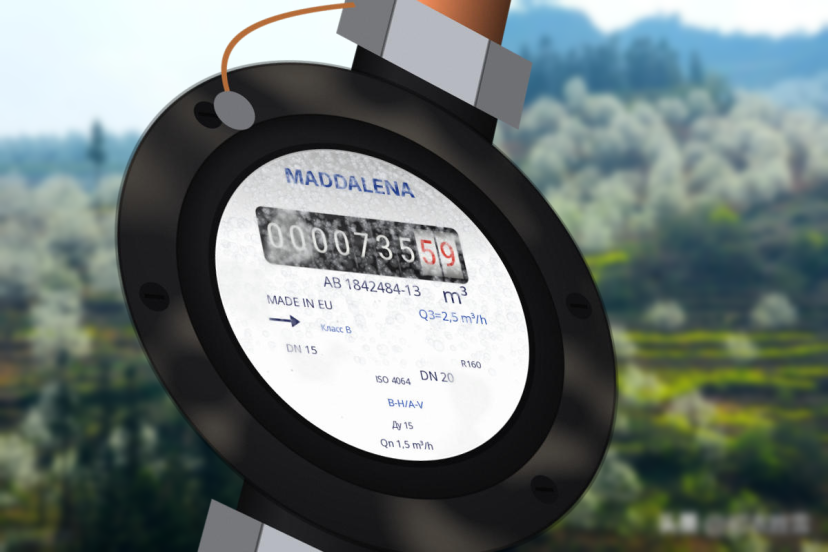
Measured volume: 735.59
